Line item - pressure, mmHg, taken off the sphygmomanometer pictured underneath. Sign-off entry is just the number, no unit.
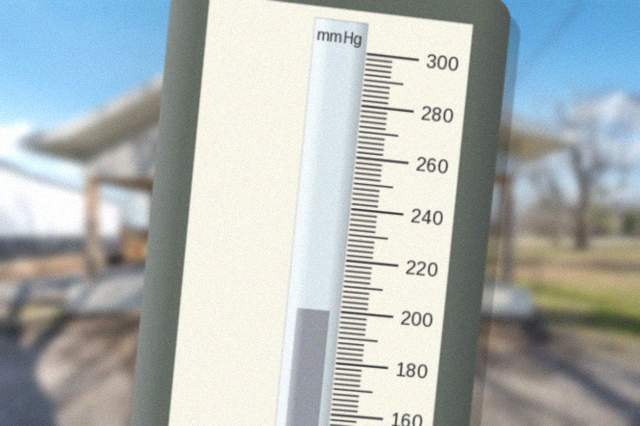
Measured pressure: 200
